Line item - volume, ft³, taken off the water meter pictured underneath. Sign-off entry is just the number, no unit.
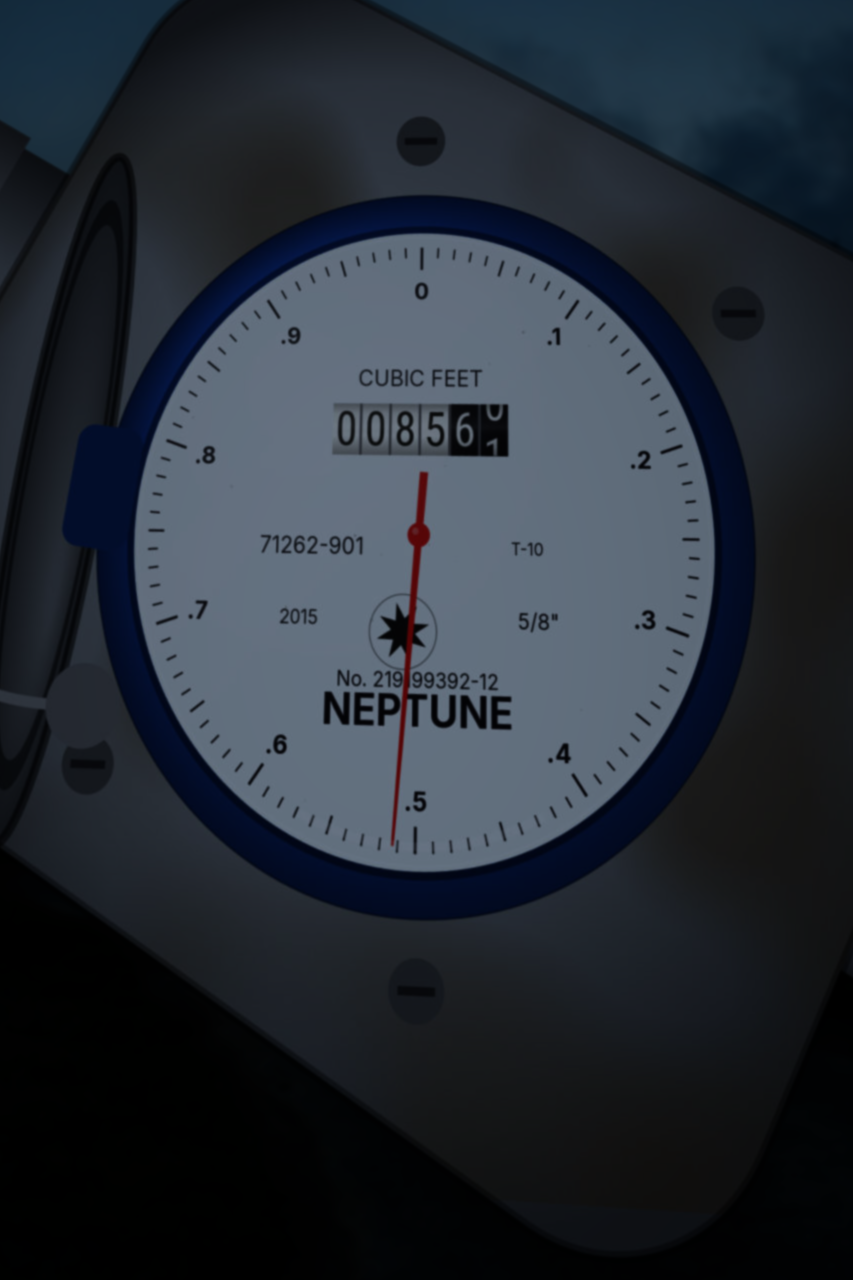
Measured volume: 8560.51
